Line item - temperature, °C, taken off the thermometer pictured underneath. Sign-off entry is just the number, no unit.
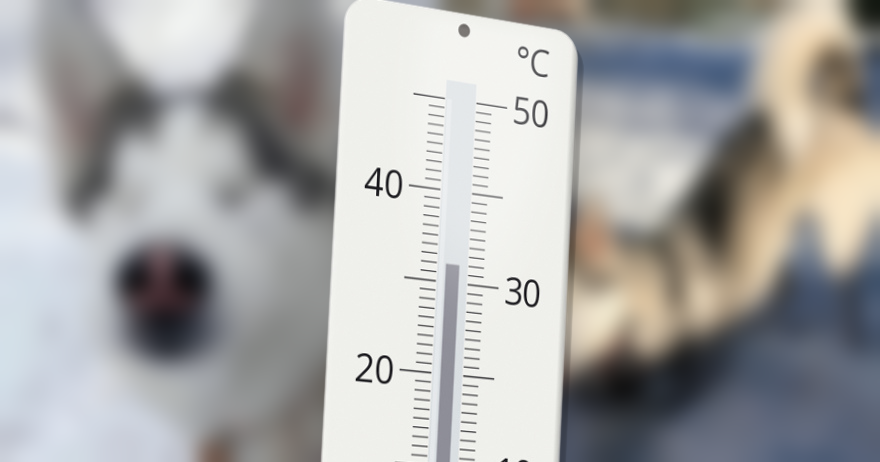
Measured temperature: 32
